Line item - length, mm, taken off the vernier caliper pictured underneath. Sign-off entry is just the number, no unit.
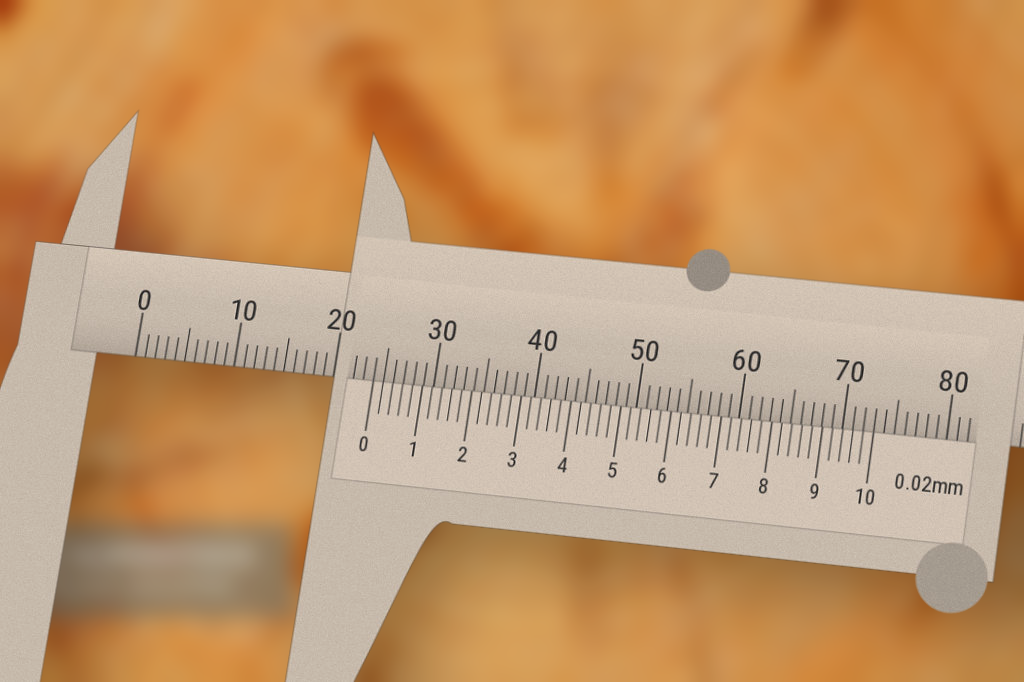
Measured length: 24.0
